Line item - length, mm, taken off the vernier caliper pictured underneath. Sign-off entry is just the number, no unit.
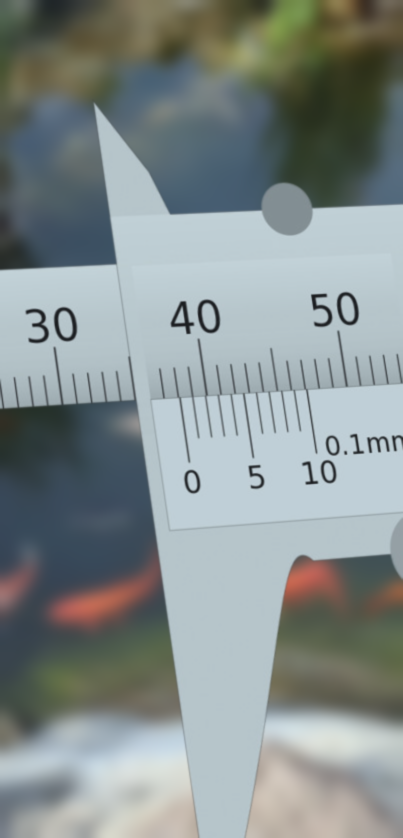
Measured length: 38.1
